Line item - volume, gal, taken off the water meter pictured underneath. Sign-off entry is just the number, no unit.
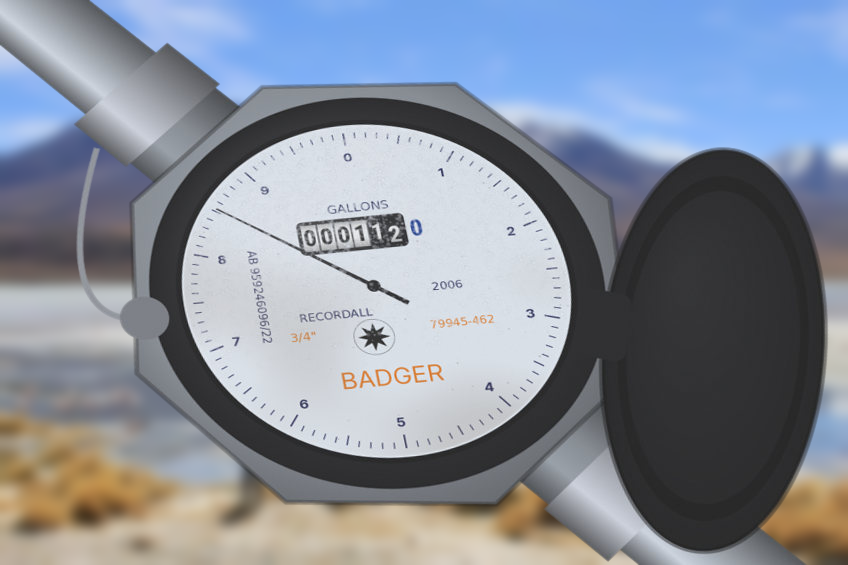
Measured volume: 1118.5
